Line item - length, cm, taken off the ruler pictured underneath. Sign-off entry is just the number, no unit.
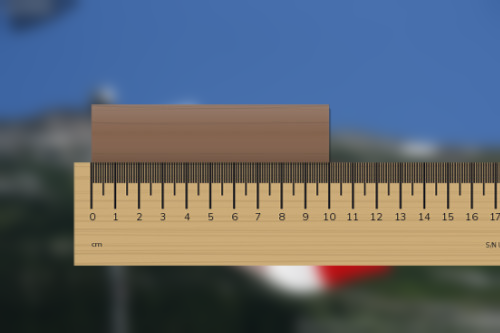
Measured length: 10
